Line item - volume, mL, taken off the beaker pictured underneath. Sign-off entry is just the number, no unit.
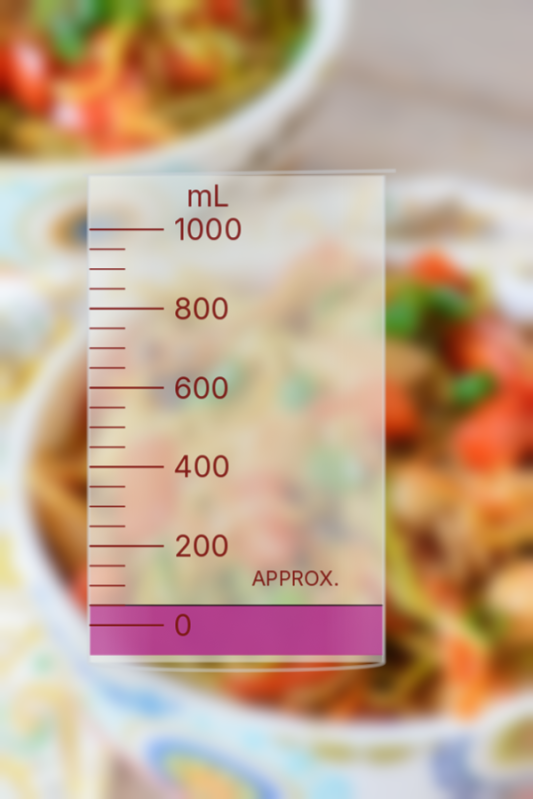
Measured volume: 50
